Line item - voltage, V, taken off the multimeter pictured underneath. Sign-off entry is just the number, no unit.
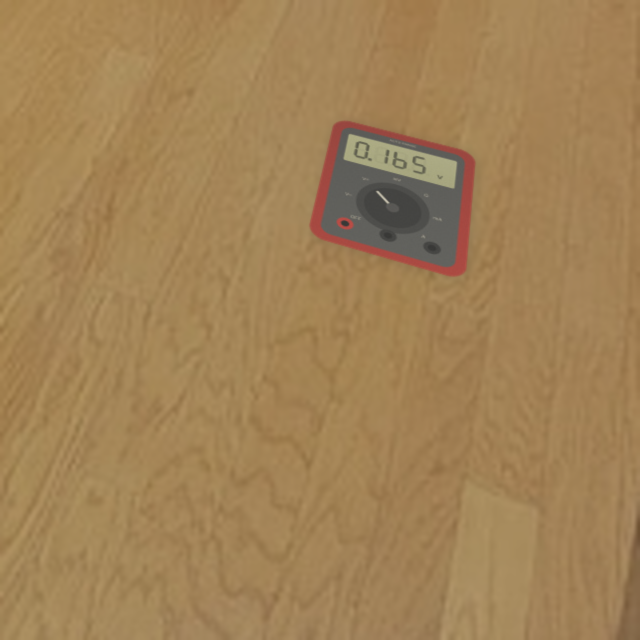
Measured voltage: 0.165
